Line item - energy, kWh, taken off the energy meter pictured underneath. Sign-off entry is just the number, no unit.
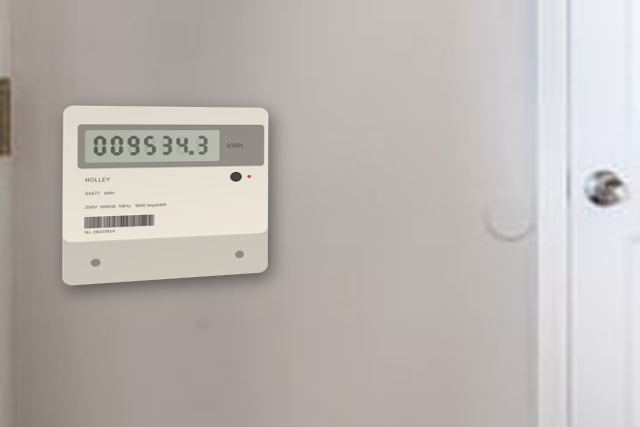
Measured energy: 9534.3
